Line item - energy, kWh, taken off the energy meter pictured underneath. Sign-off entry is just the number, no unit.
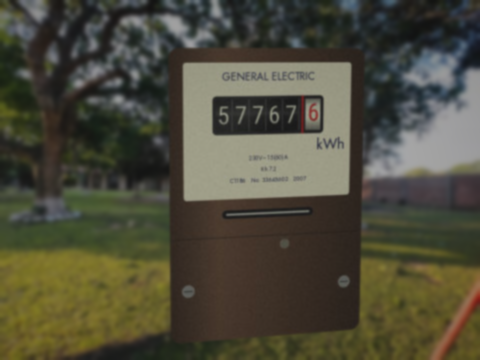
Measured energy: 57767.6
